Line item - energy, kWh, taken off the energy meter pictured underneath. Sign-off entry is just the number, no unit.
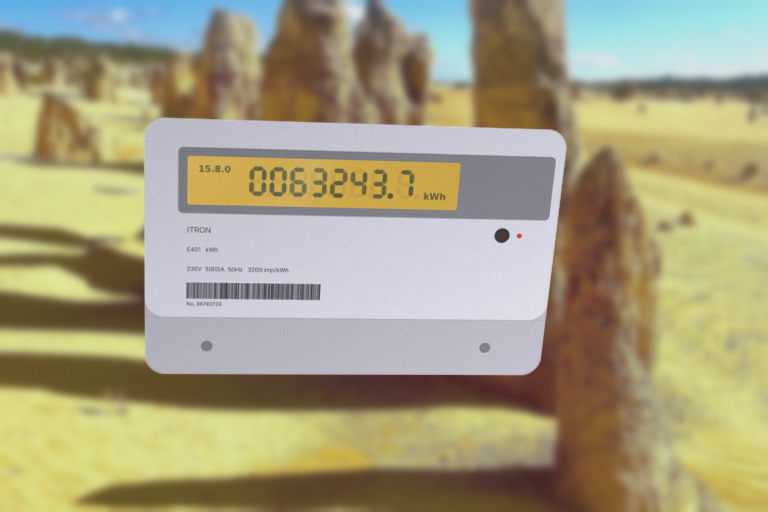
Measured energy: 63243.7
